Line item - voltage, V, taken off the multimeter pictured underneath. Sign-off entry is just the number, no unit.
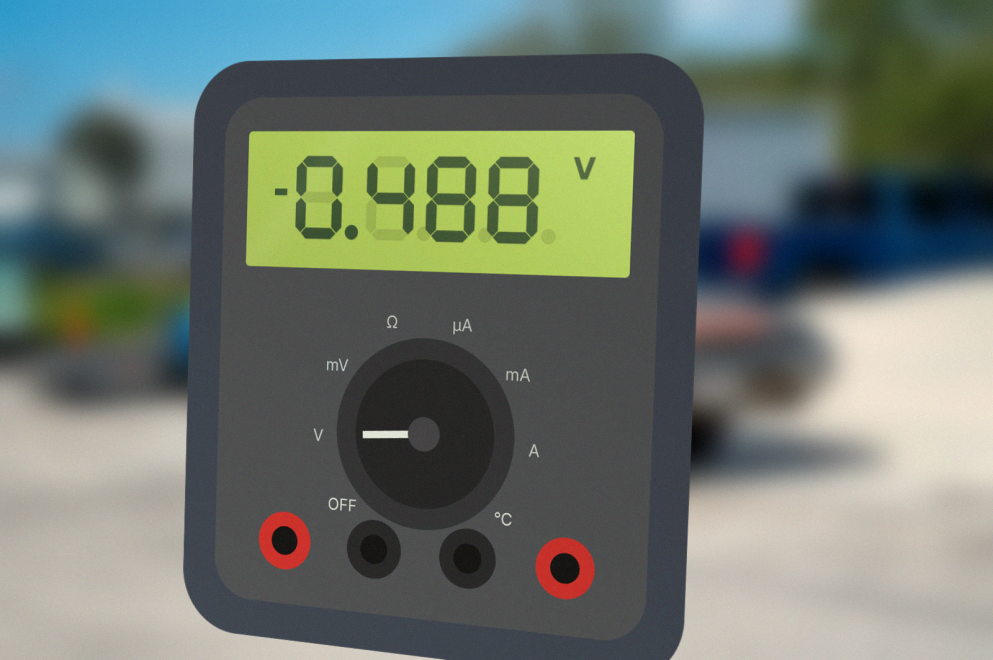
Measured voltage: -0.488
